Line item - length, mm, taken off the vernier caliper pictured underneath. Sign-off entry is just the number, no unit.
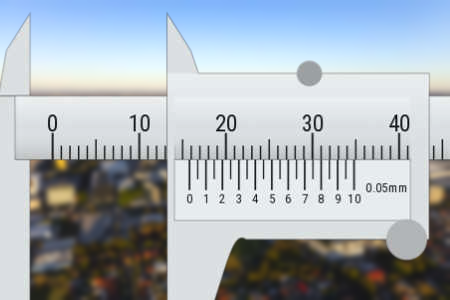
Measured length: 15.8
